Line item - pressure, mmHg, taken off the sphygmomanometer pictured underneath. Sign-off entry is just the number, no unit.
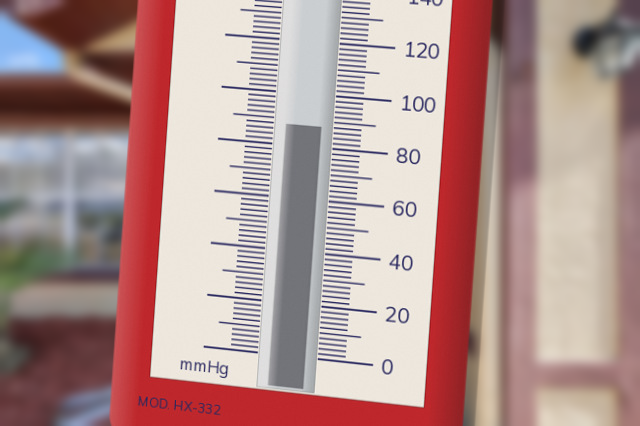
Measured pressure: 88
